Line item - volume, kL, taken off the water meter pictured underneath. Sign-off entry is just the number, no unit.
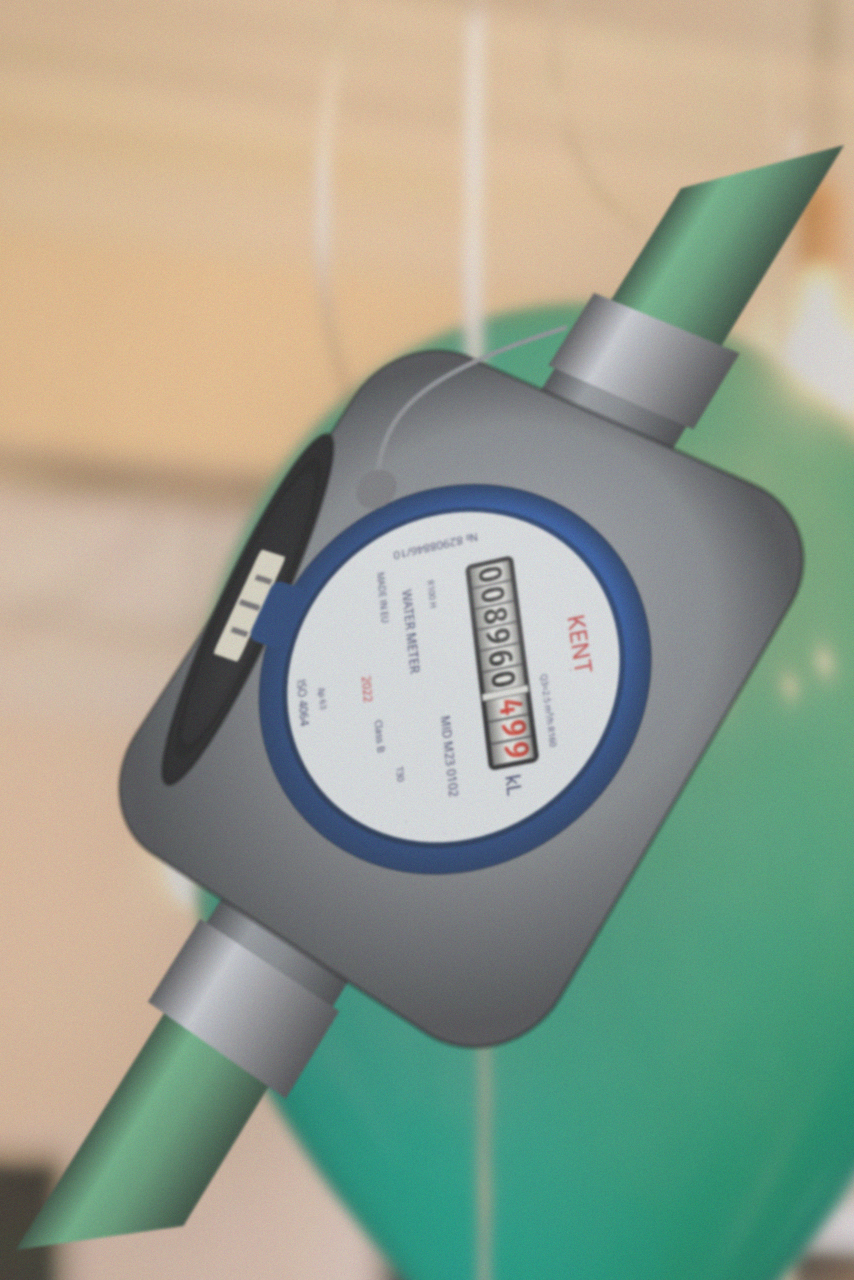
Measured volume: 8960.499
